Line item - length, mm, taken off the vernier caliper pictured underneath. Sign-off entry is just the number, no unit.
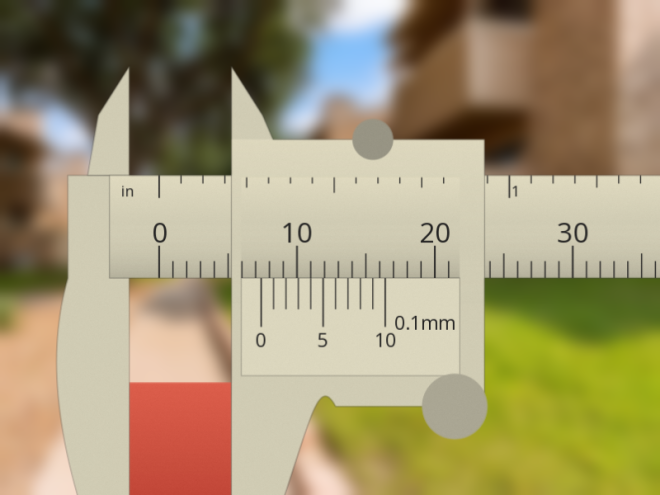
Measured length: 7.4
